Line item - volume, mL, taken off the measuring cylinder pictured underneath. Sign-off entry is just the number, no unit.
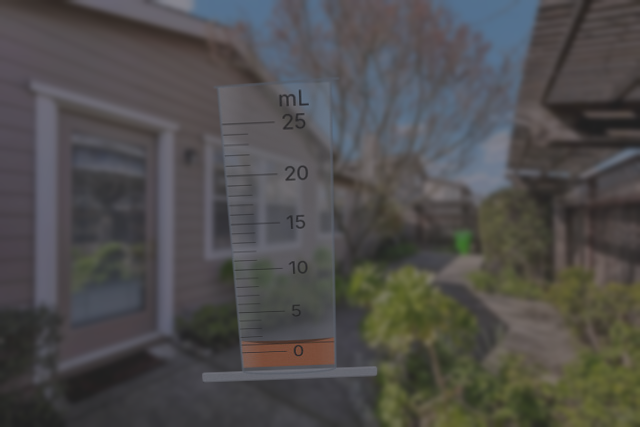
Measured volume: 1
